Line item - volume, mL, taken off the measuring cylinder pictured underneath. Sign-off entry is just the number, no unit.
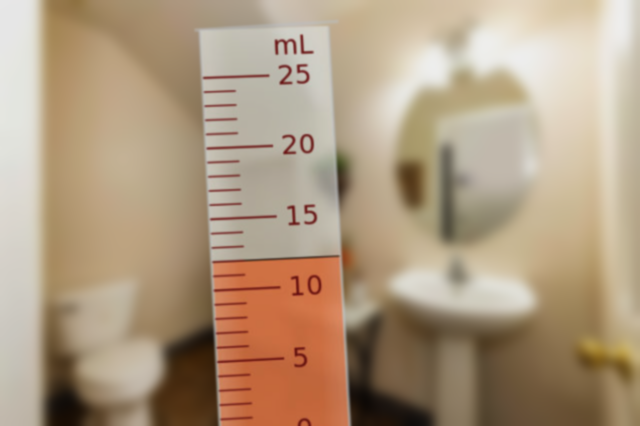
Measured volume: 12
